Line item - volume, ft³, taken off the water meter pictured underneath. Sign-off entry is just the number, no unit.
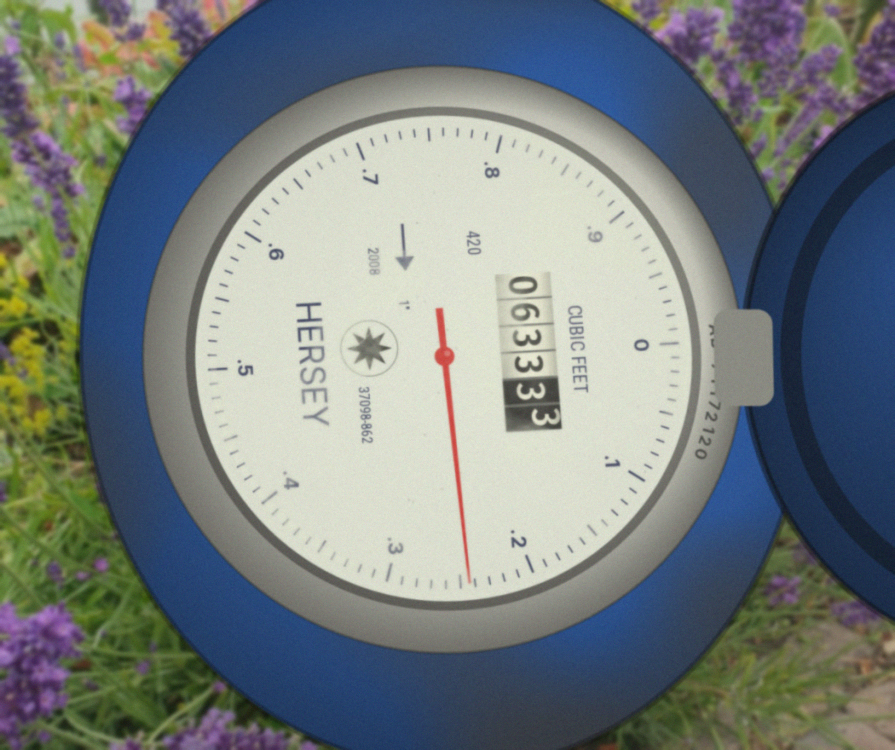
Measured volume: 63333.24
